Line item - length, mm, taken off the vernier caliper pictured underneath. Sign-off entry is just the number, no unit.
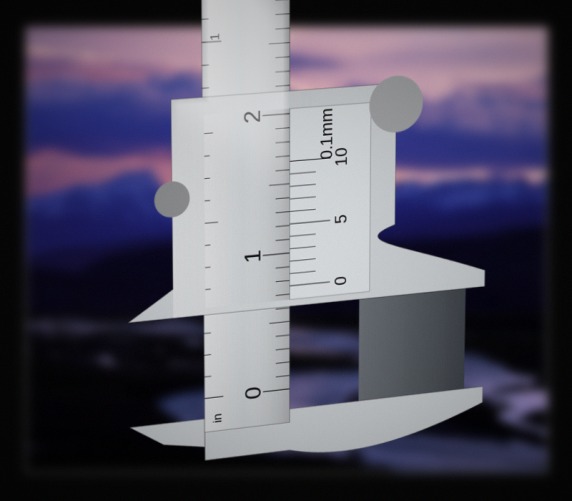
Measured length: 7.6
